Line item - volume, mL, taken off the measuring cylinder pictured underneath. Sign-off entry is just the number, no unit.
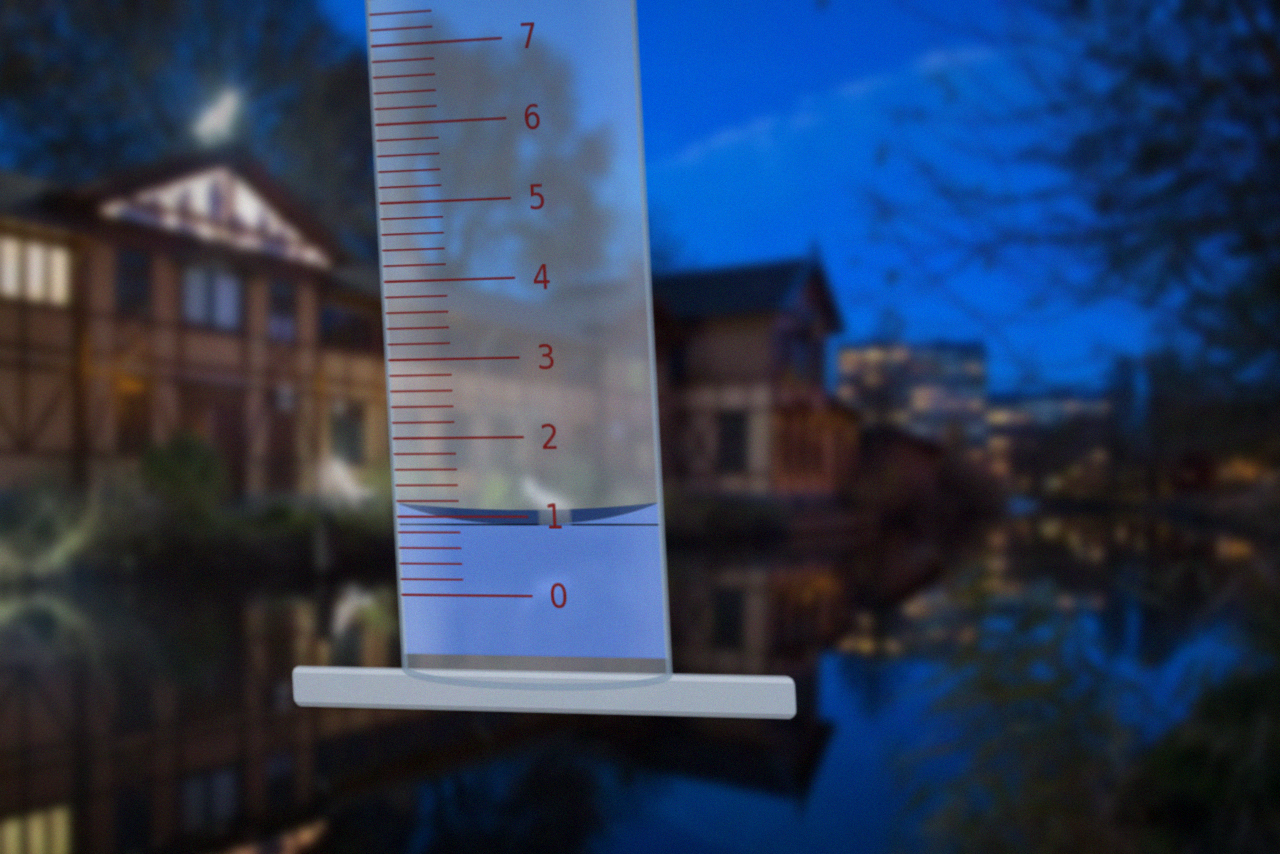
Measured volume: 0.9
